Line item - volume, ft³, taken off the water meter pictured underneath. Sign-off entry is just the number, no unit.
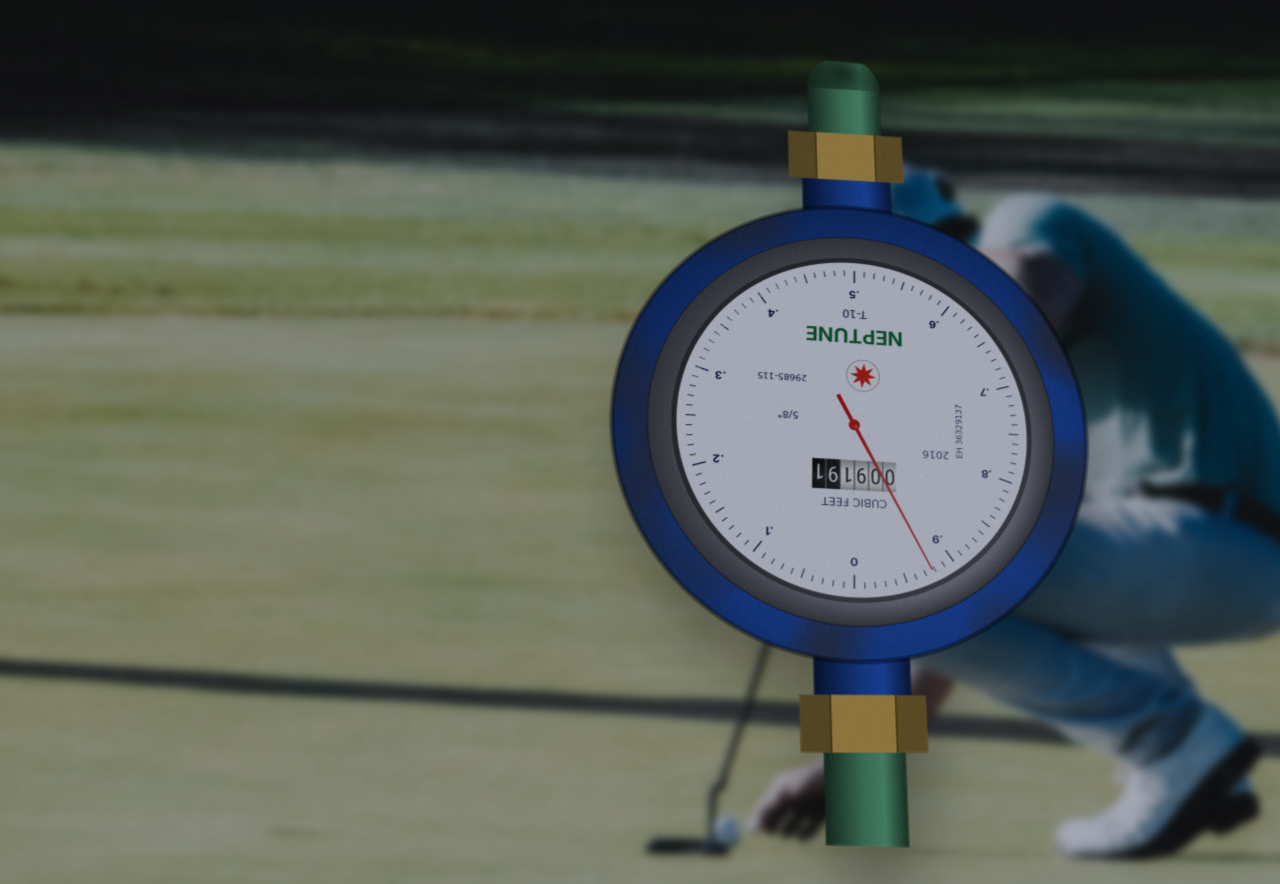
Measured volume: 9190.92
